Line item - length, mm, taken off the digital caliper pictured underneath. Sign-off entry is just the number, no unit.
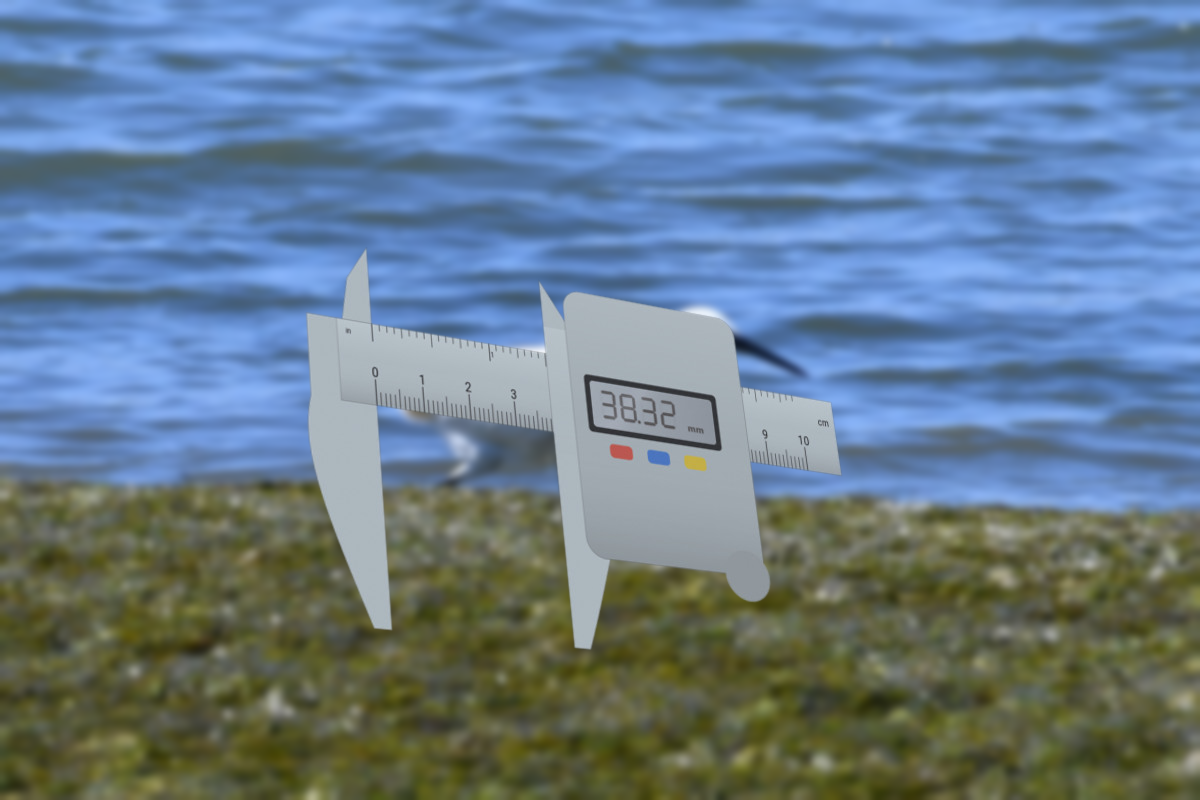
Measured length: 38.32
